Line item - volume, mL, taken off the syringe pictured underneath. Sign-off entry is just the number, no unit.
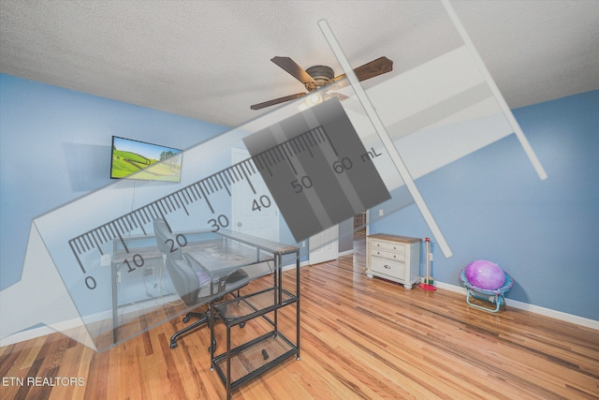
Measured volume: 43
